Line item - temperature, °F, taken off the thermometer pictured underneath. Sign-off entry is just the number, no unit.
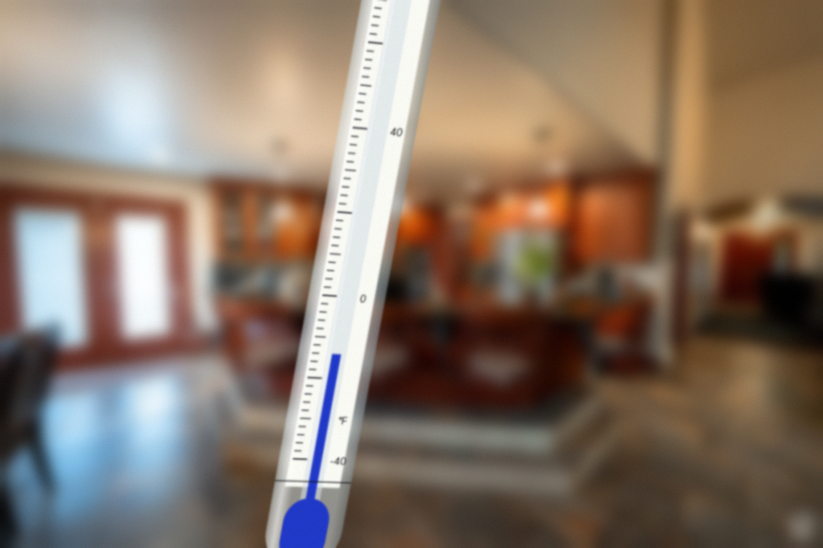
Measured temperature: -14
